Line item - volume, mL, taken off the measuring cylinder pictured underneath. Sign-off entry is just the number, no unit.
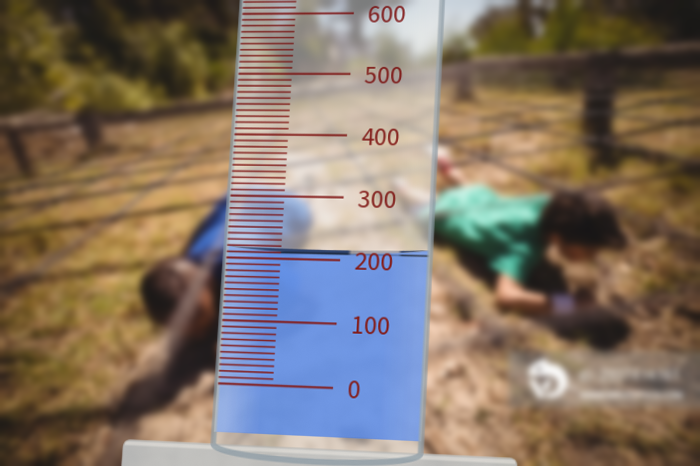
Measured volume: 210
